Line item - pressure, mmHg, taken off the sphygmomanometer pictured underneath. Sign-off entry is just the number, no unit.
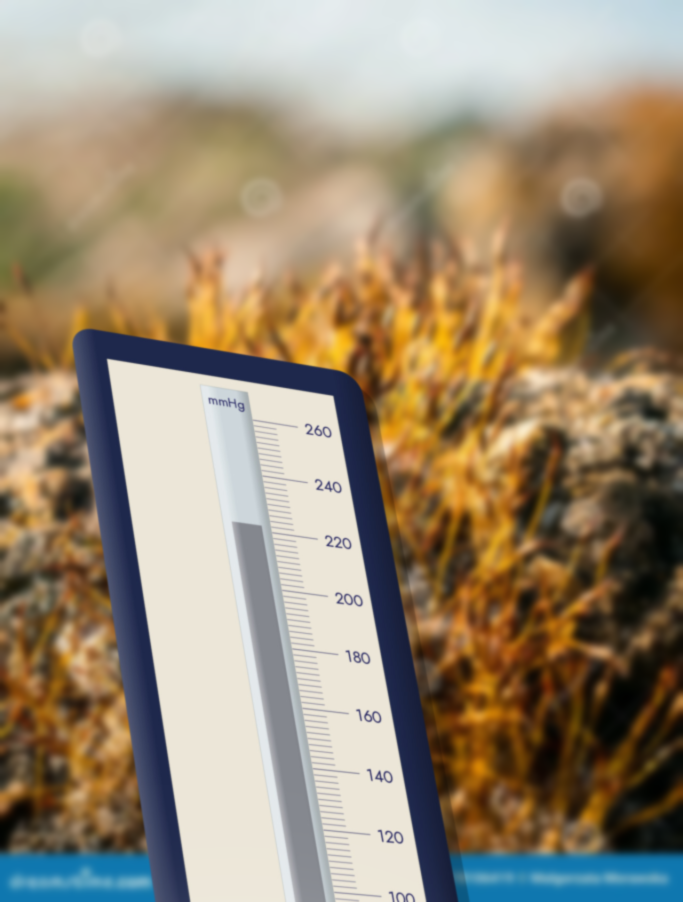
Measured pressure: 222
